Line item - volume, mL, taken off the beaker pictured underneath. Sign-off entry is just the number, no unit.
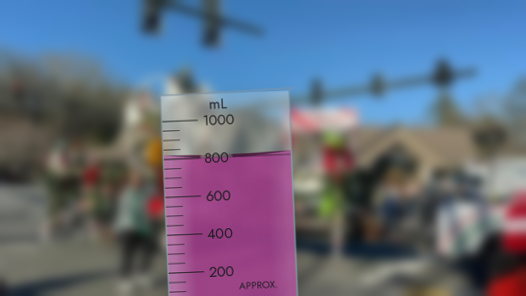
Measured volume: 800
